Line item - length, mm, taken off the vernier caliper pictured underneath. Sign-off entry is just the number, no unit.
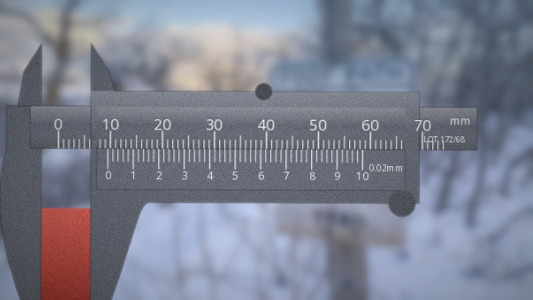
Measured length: 9.5
